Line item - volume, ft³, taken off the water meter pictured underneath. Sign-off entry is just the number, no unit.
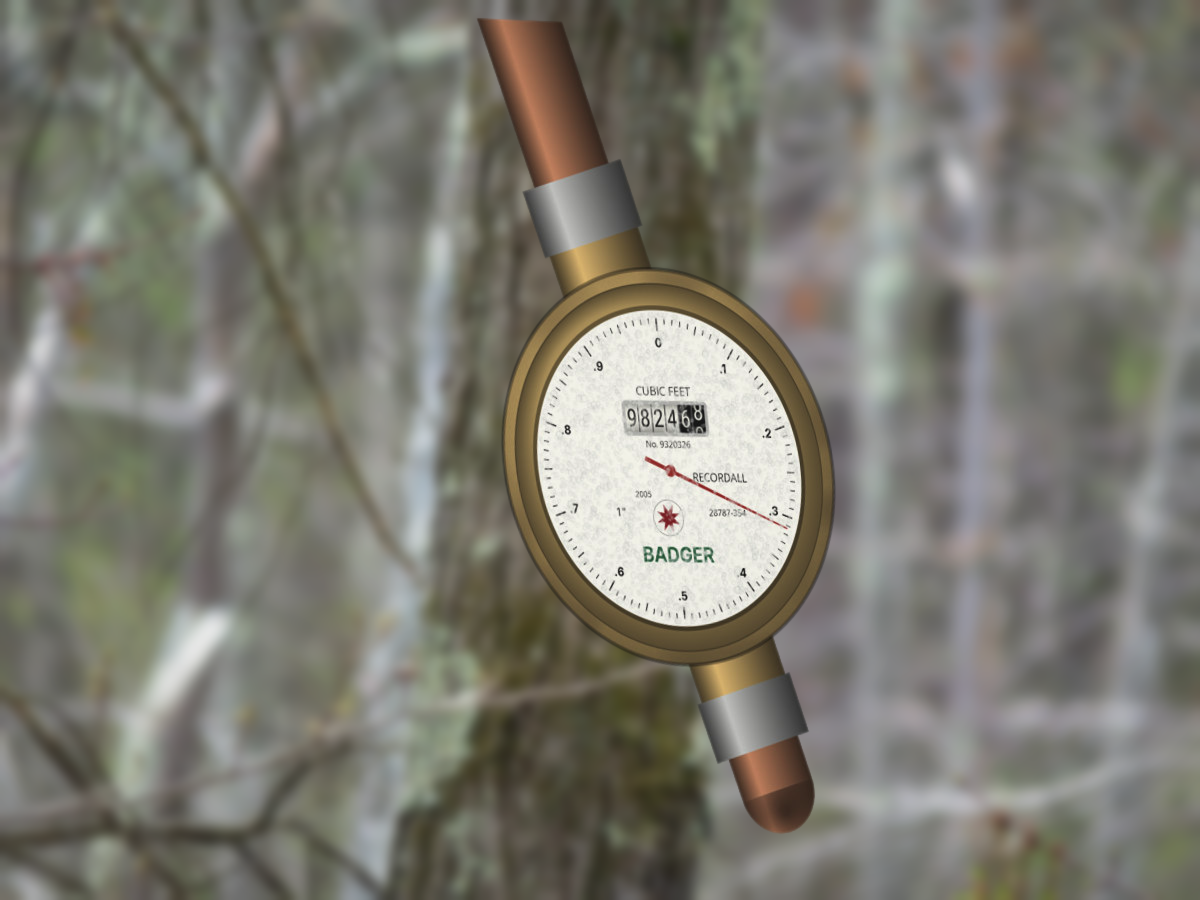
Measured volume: 982468.31
